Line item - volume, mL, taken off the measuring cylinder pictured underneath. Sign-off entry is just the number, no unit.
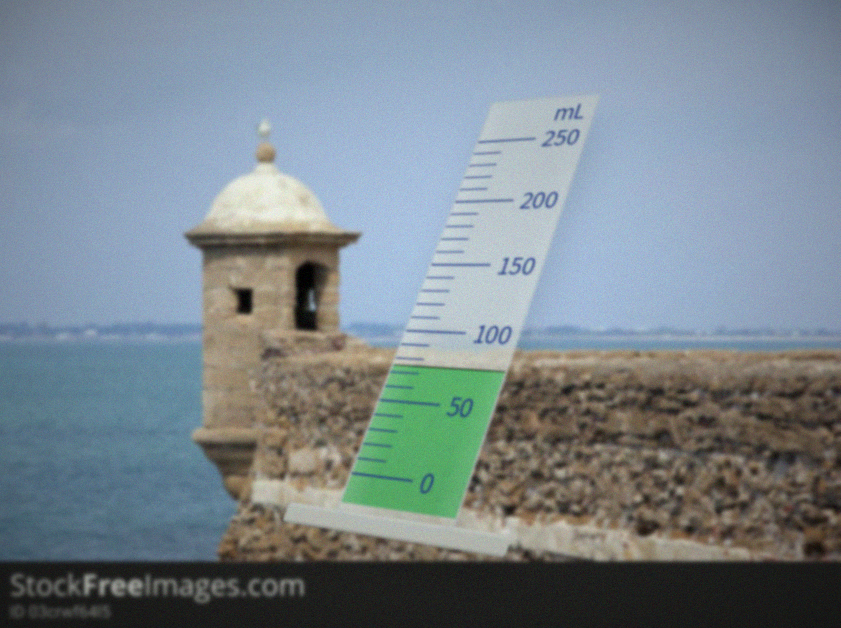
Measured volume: 75
